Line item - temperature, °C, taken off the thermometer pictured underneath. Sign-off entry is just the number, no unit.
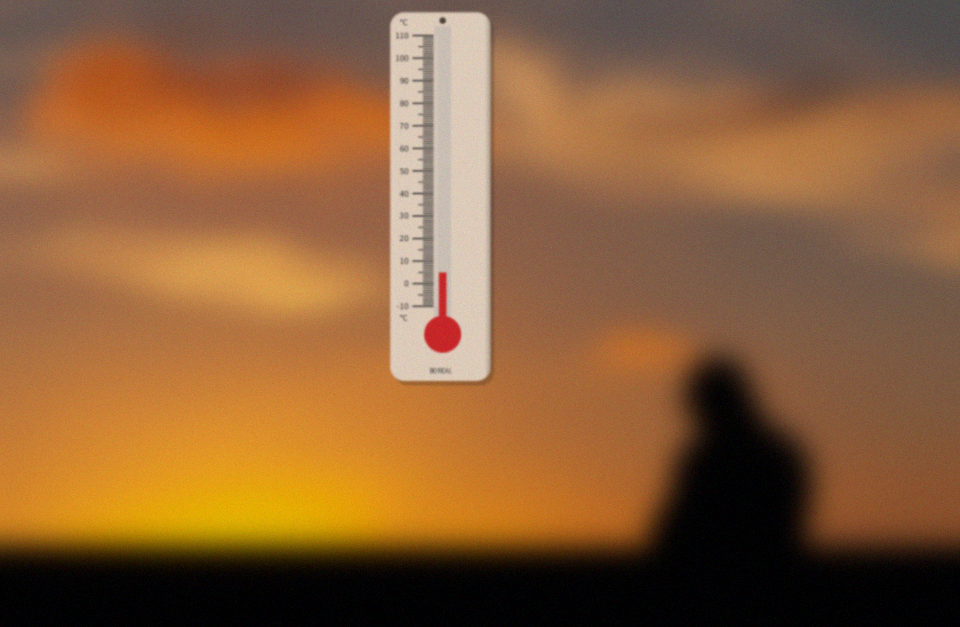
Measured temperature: 5
